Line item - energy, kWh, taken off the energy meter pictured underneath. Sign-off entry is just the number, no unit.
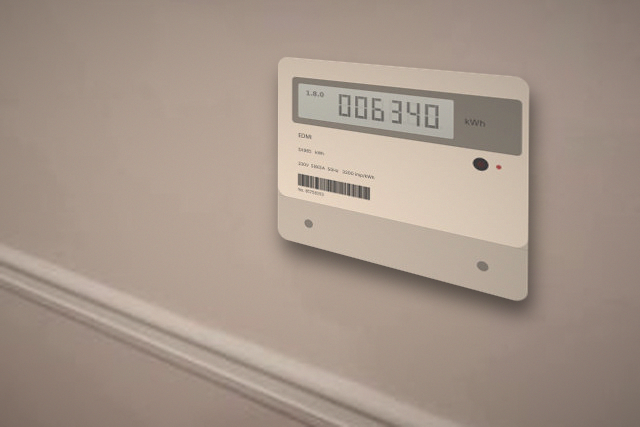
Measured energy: 6340
